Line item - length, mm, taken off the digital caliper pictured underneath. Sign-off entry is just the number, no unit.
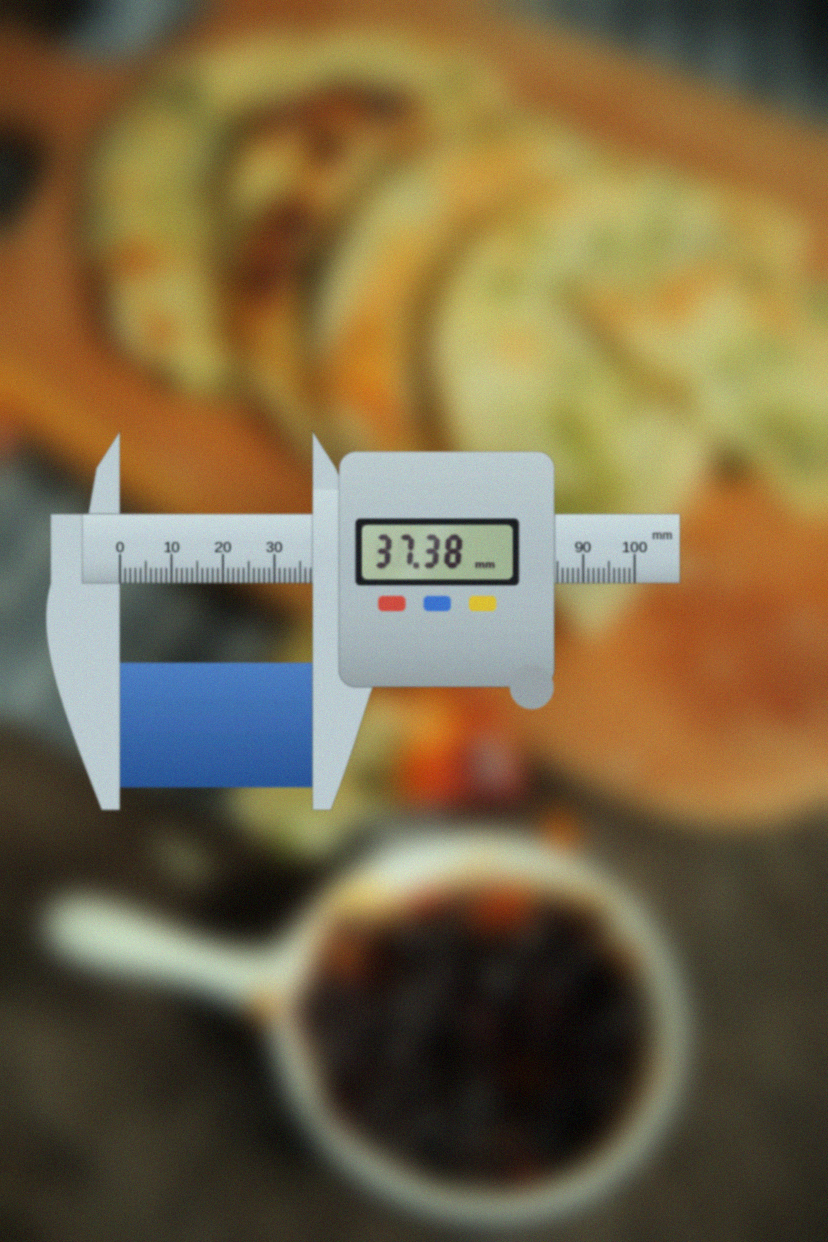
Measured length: 37.38
